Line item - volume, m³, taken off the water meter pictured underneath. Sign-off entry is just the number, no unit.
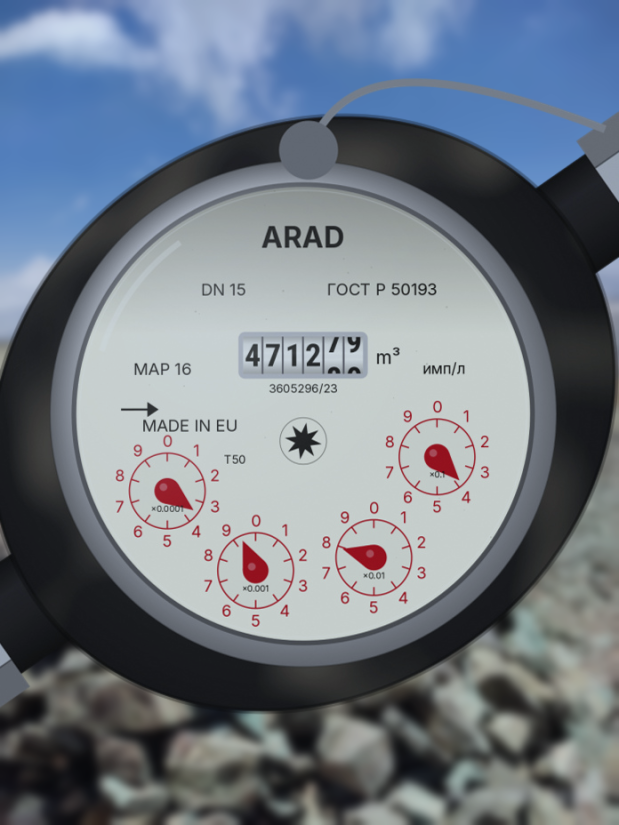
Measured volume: 471279.3793
